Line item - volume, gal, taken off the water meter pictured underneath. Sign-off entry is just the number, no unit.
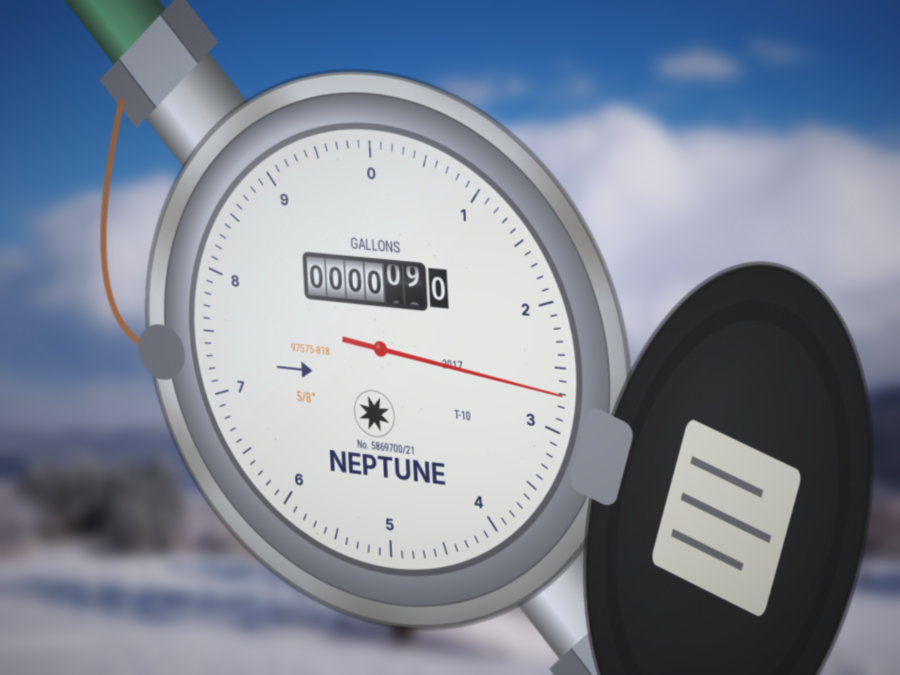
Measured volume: 92.7
